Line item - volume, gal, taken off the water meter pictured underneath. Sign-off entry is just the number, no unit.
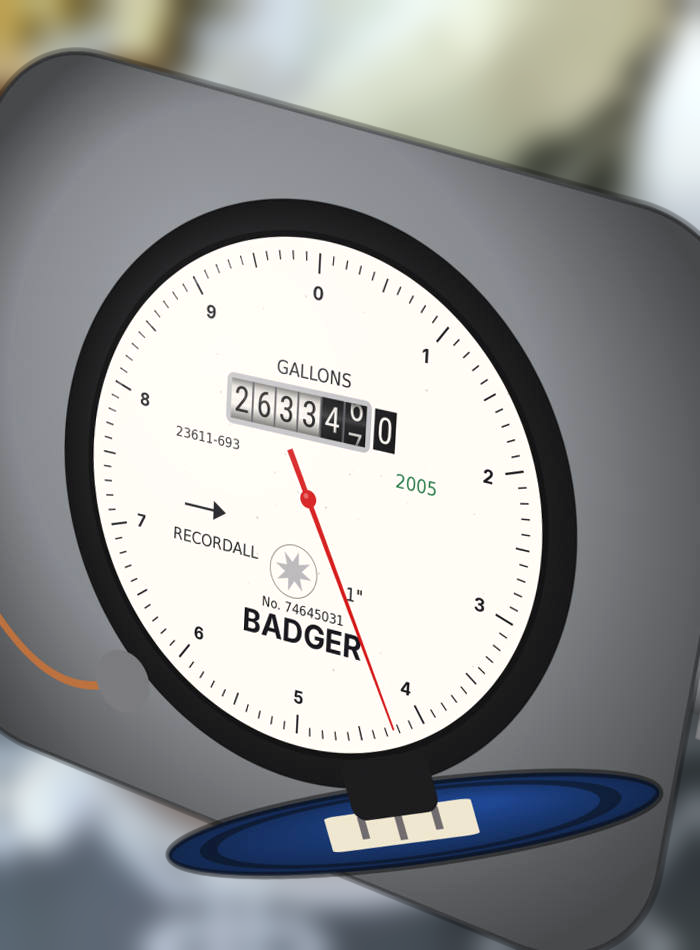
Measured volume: 2633464.2
